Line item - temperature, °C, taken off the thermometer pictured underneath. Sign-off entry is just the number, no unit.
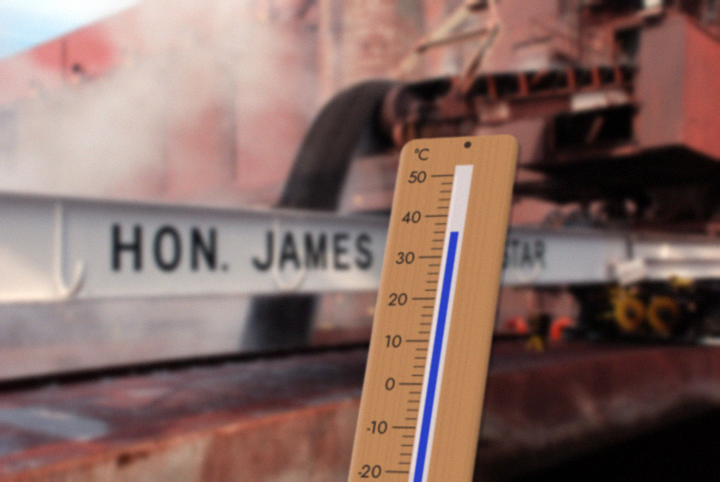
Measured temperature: 36
